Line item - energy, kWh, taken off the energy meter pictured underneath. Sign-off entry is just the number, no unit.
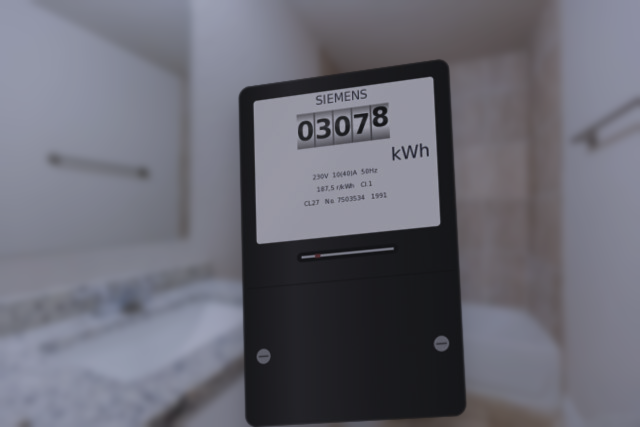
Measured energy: 3078
